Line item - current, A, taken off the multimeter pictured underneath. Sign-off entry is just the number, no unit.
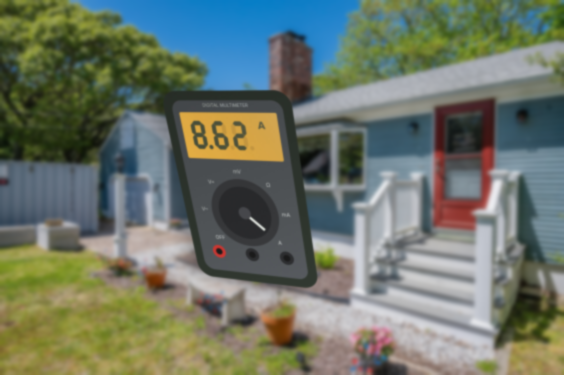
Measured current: 8.62
